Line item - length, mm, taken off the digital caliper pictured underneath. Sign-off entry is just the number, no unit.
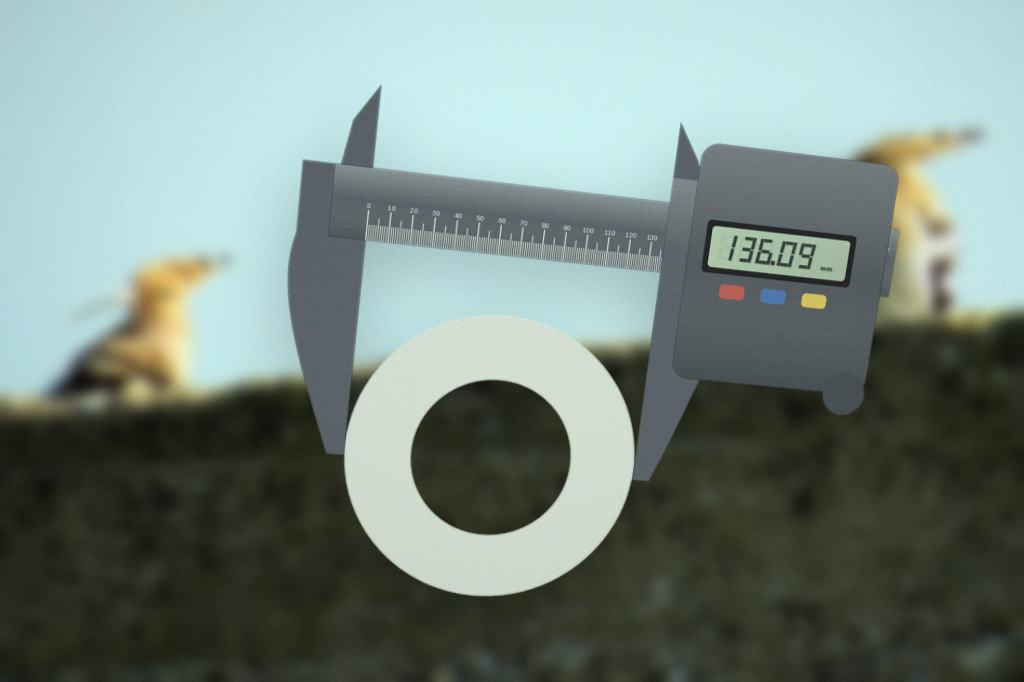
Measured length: 136.09
